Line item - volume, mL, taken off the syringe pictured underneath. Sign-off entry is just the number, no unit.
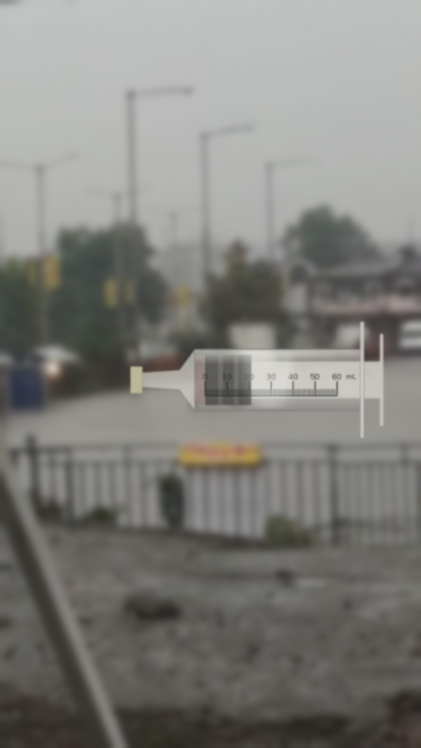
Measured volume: 0
